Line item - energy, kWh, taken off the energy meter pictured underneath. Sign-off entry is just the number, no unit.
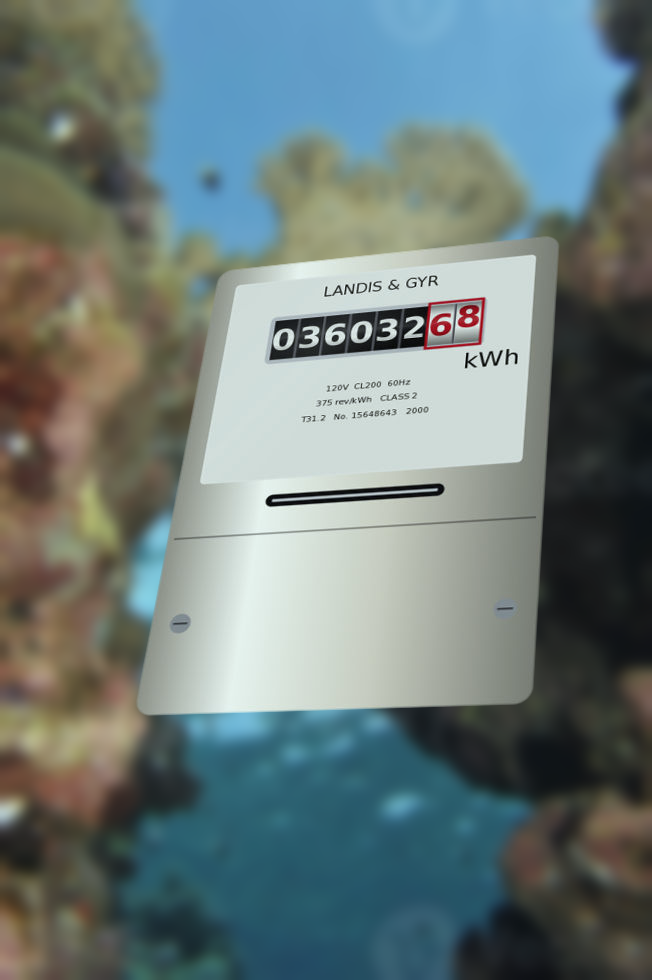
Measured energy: 36032.68
